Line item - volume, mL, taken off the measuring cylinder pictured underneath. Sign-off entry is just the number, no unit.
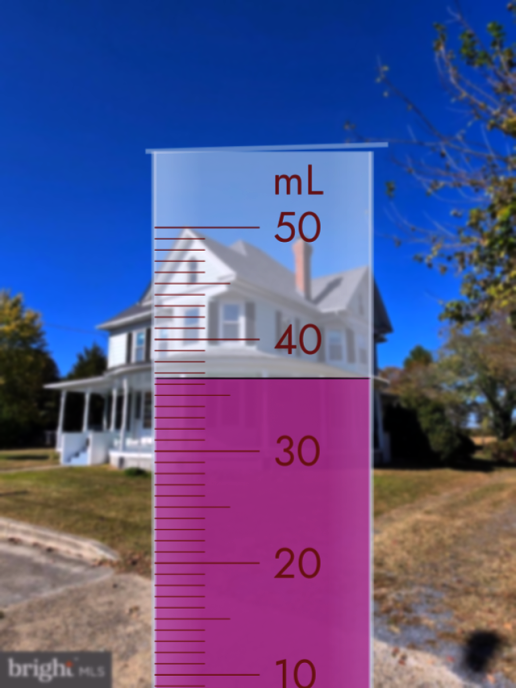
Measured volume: 36.5
